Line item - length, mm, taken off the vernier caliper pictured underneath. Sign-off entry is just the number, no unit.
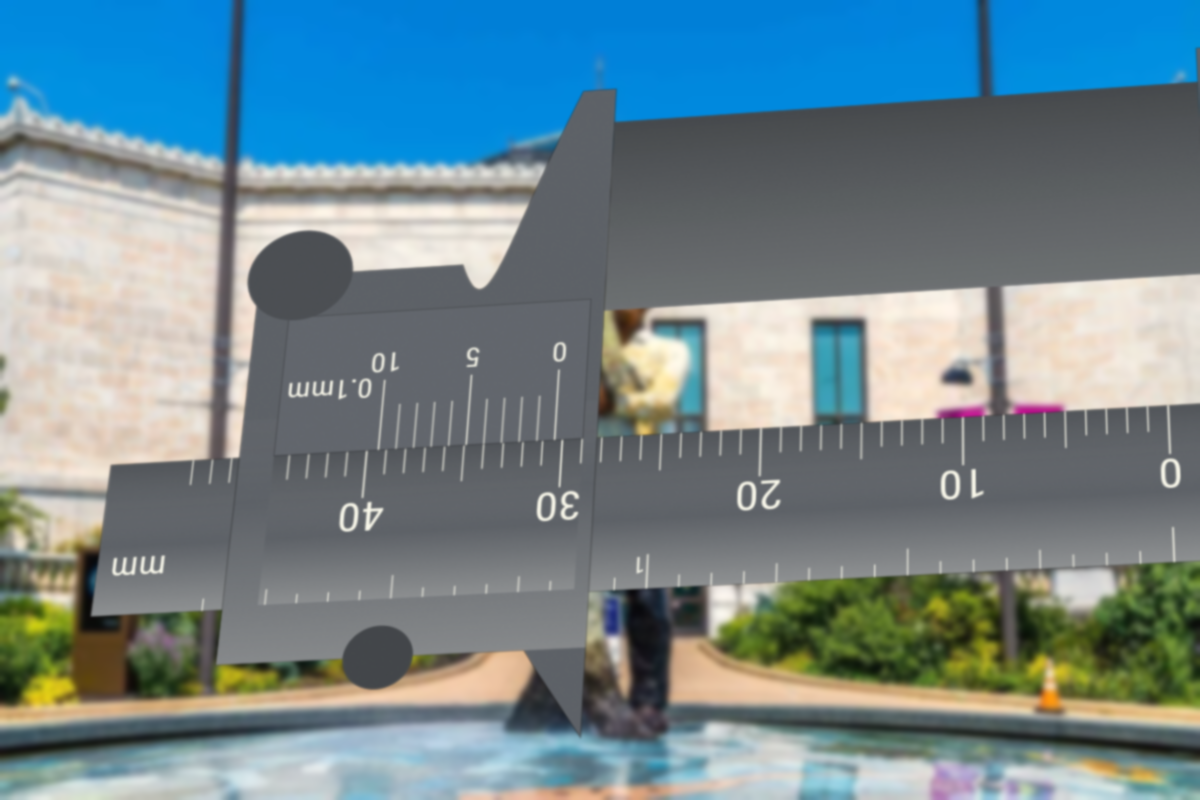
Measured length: 30.4
